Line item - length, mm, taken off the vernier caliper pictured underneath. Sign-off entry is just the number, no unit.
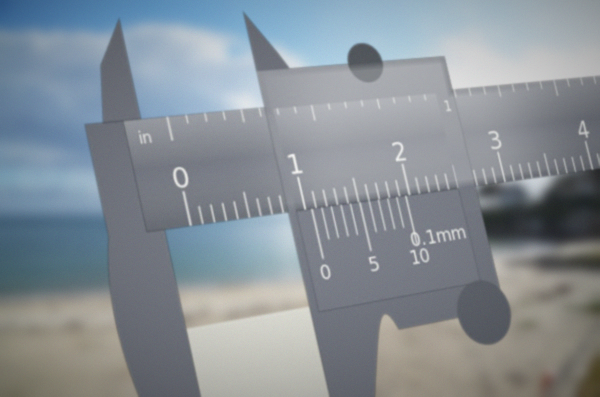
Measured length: 10.6
